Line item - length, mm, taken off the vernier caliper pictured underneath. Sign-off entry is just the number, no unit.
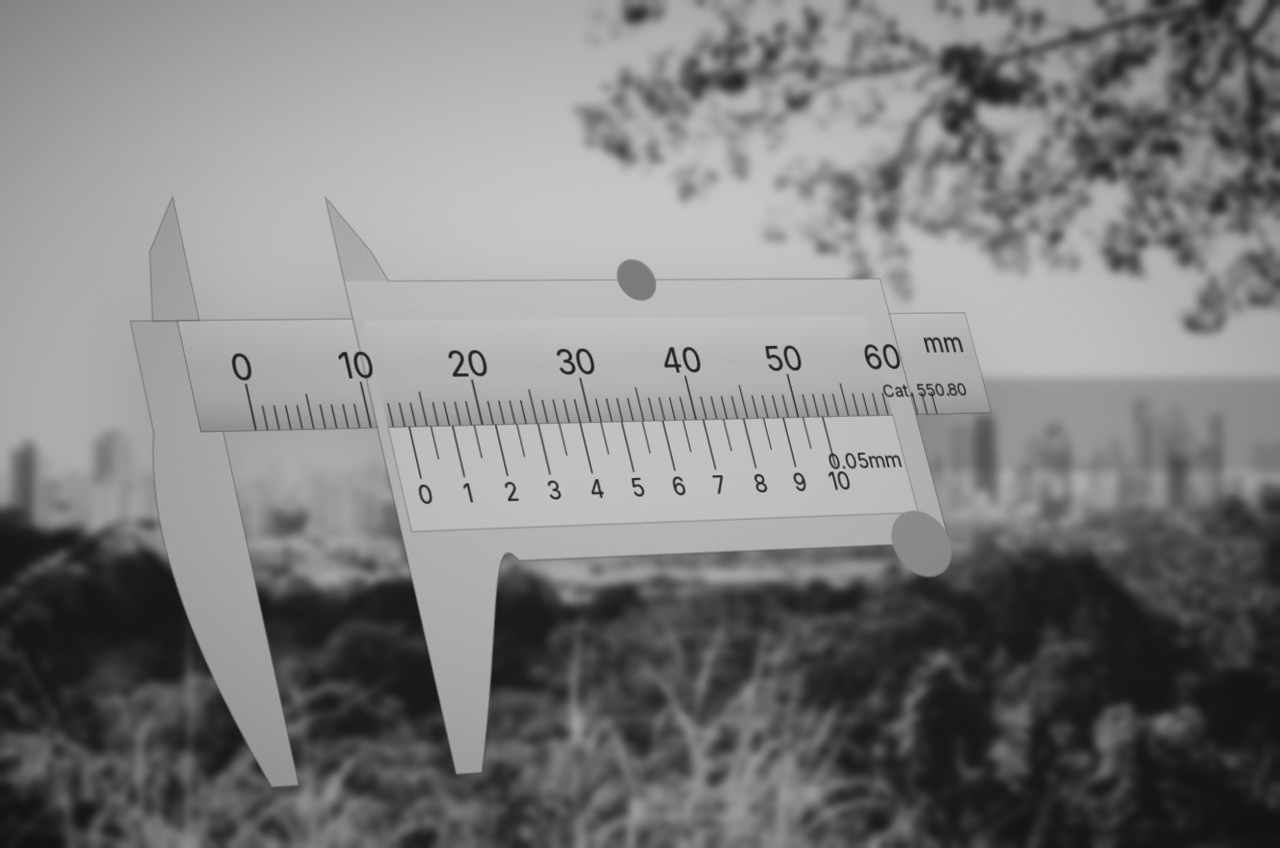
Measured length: 13.4
